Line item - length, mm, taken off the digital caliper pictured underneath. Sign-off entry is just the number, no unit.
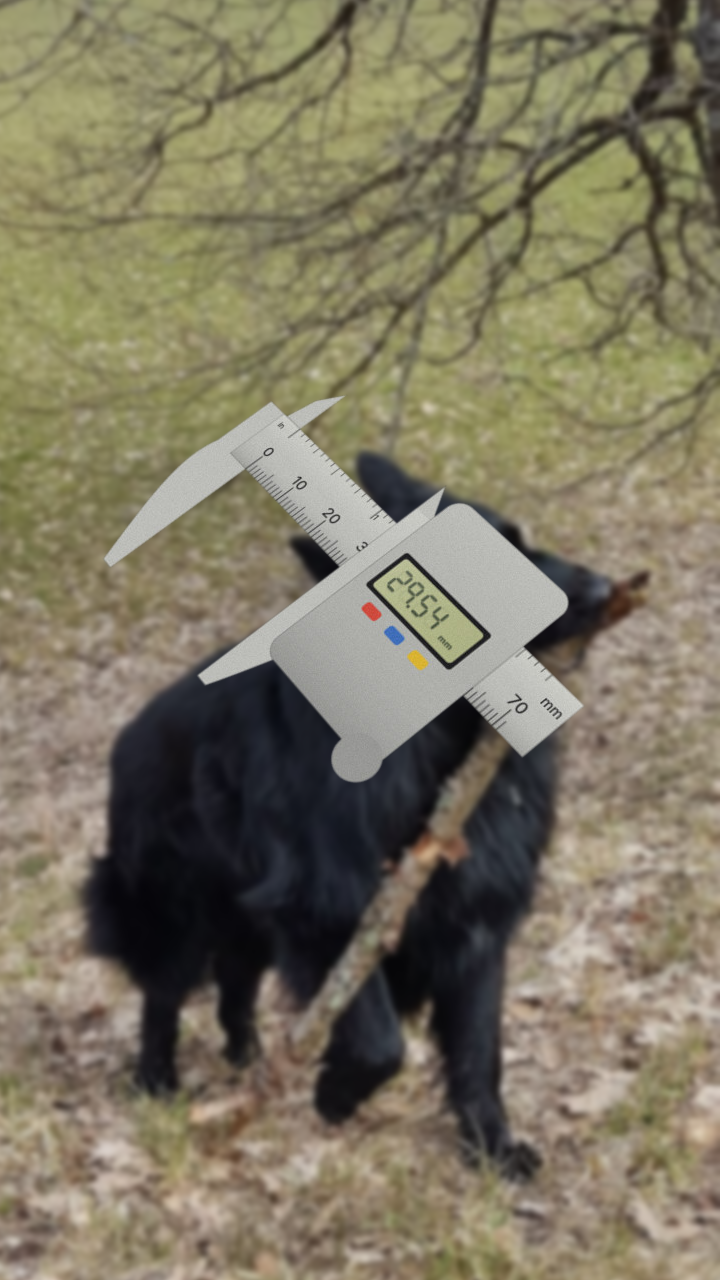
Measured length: 29.54
